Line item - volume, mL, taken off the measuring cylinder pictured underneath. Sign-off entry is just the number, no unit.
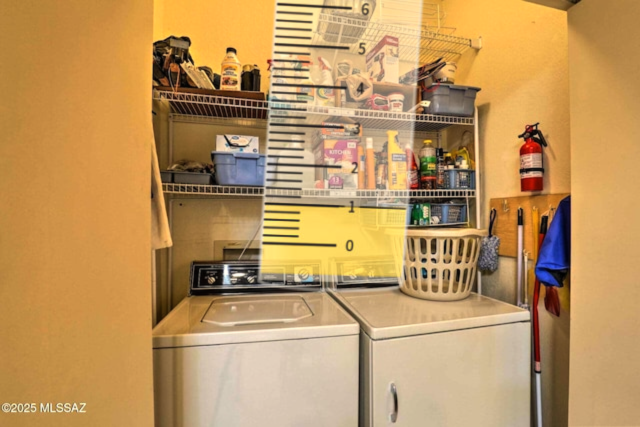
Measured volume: 1
